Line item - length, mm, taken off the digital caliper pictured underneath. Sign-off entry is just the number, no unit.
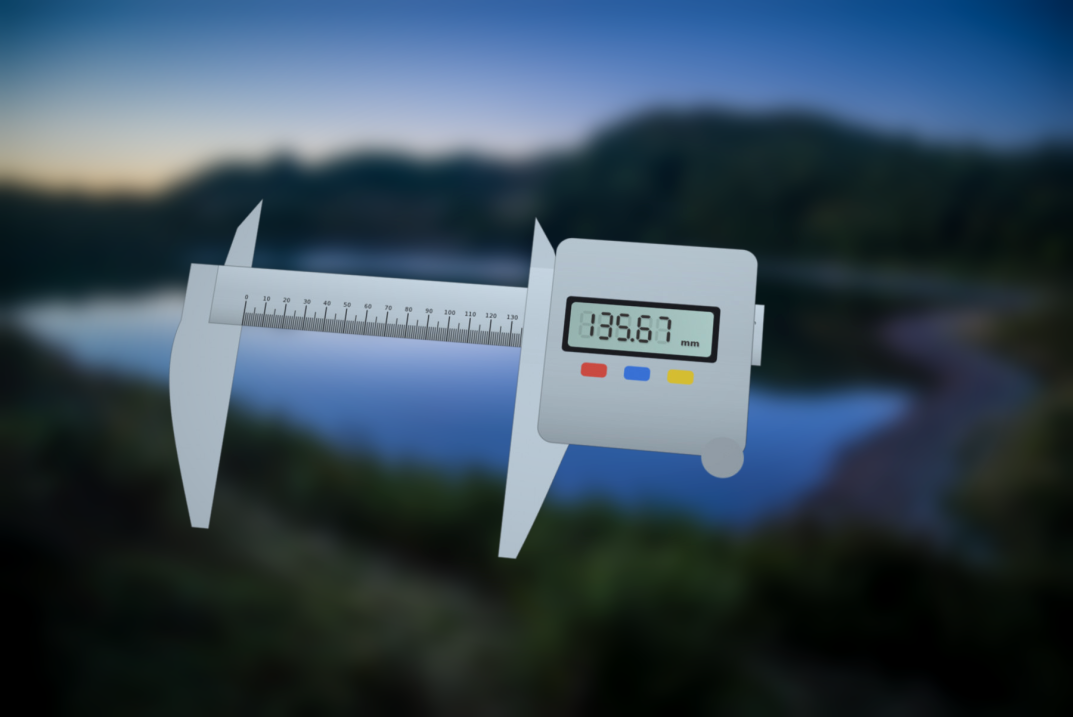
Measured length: 135.67
